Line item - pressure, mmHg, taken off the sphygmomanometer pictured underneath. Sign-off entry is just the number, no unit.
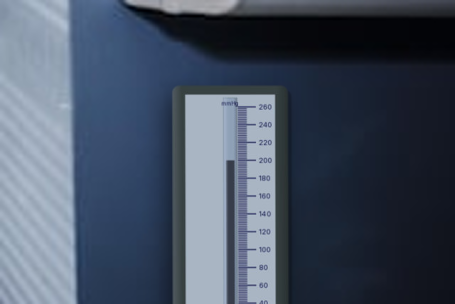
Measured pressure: 200
